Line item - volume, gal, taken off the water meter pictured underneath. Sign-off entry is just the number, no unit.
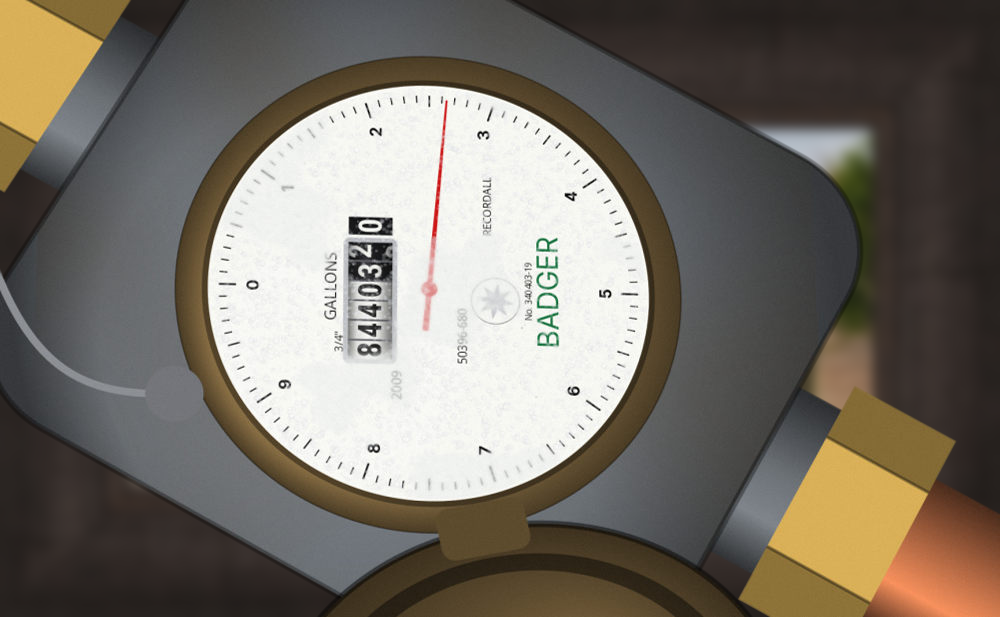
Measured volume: 8440322.6
